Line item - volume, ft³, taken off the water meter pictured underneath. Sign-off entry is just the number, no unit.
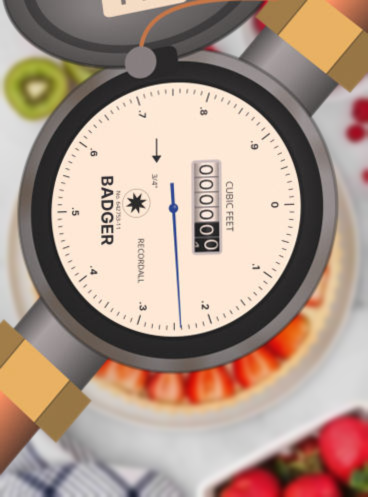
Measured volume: 0.24
